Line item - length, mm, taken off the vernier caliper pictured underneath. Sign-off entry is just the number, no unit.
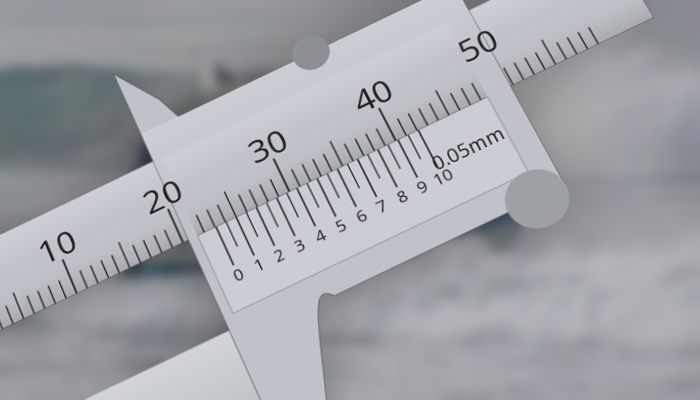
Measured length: 23.1
